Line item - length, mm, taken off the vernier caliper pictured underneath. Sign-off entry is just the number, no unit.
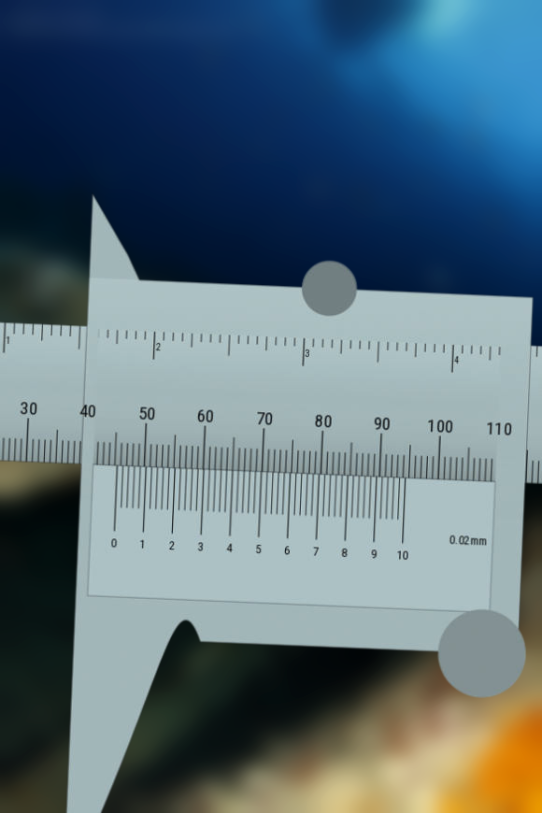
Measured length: 45.4
